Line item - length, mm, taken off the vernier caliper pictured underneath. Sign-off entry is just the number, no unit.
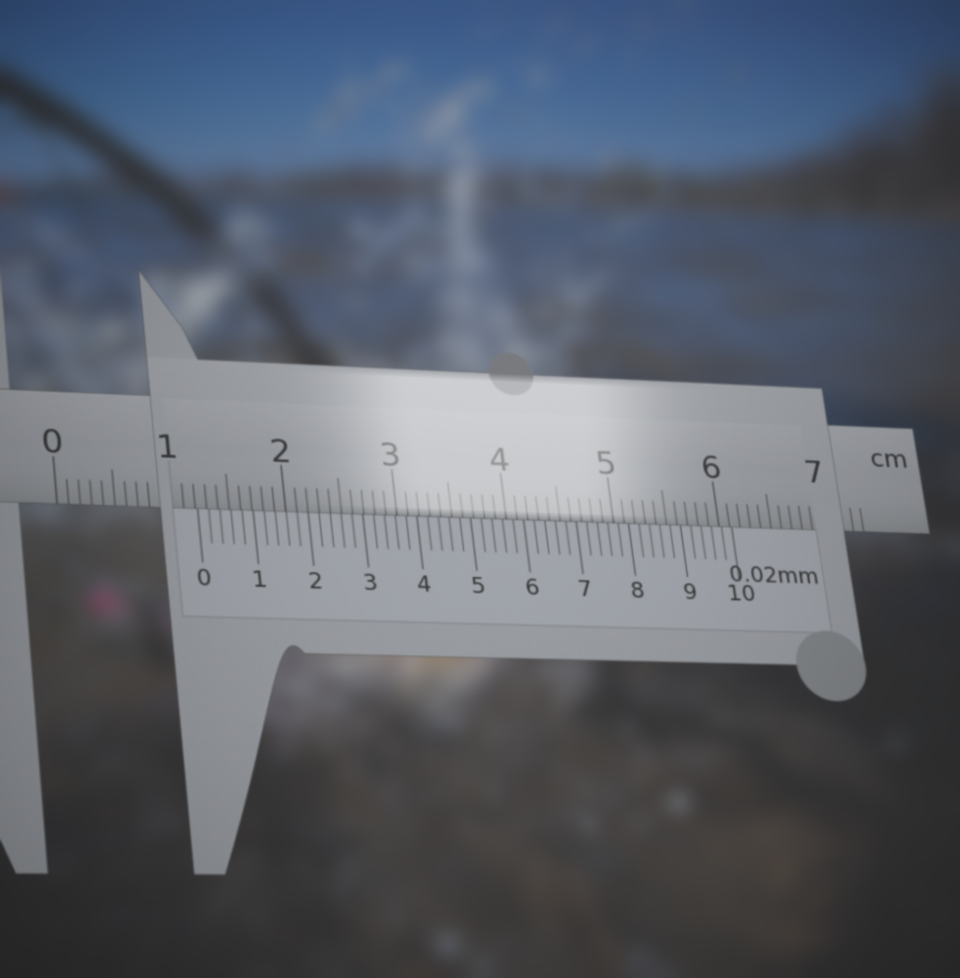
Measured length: 12.2
